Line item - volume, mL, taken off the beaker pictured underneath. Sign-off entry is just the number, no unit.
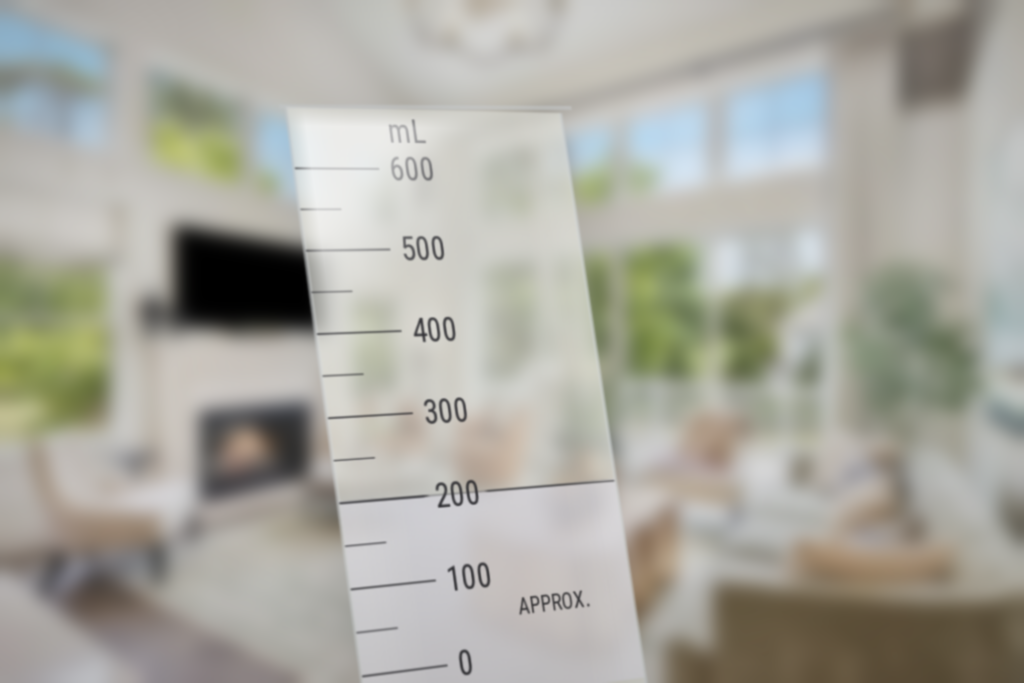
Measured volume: 200
